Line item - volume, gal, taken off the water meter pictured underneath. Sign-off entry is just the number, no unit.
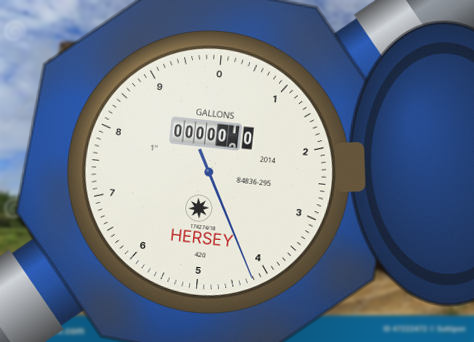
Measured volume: 14.2
